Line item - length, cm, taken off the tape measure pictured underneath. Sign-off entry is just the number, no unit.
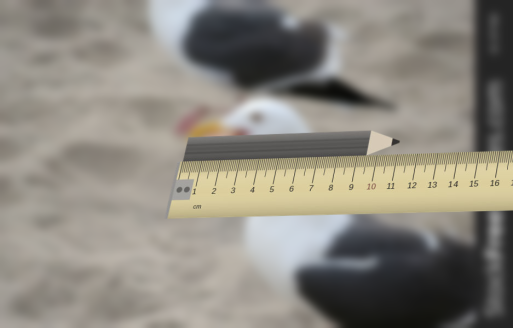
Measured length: 11
